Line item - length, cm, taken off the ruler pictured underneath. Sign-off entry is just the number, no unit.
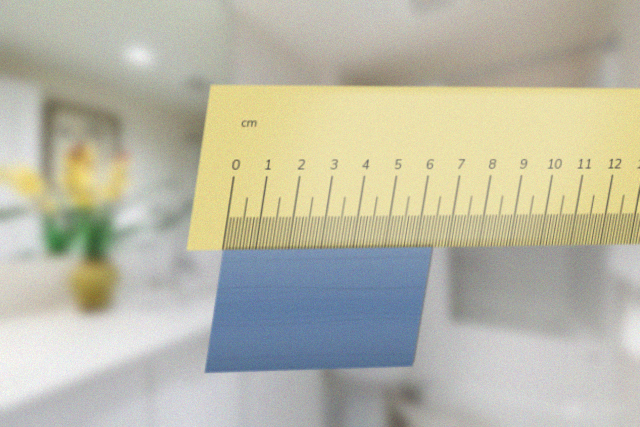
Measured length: 6.5
